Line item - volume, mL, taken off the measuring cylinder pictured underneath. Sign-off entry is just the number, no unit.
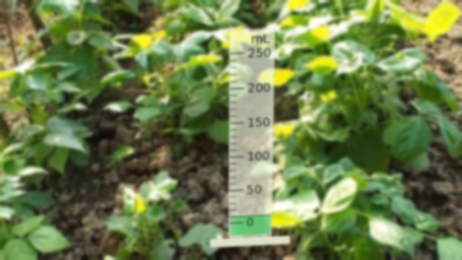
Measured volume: 10
